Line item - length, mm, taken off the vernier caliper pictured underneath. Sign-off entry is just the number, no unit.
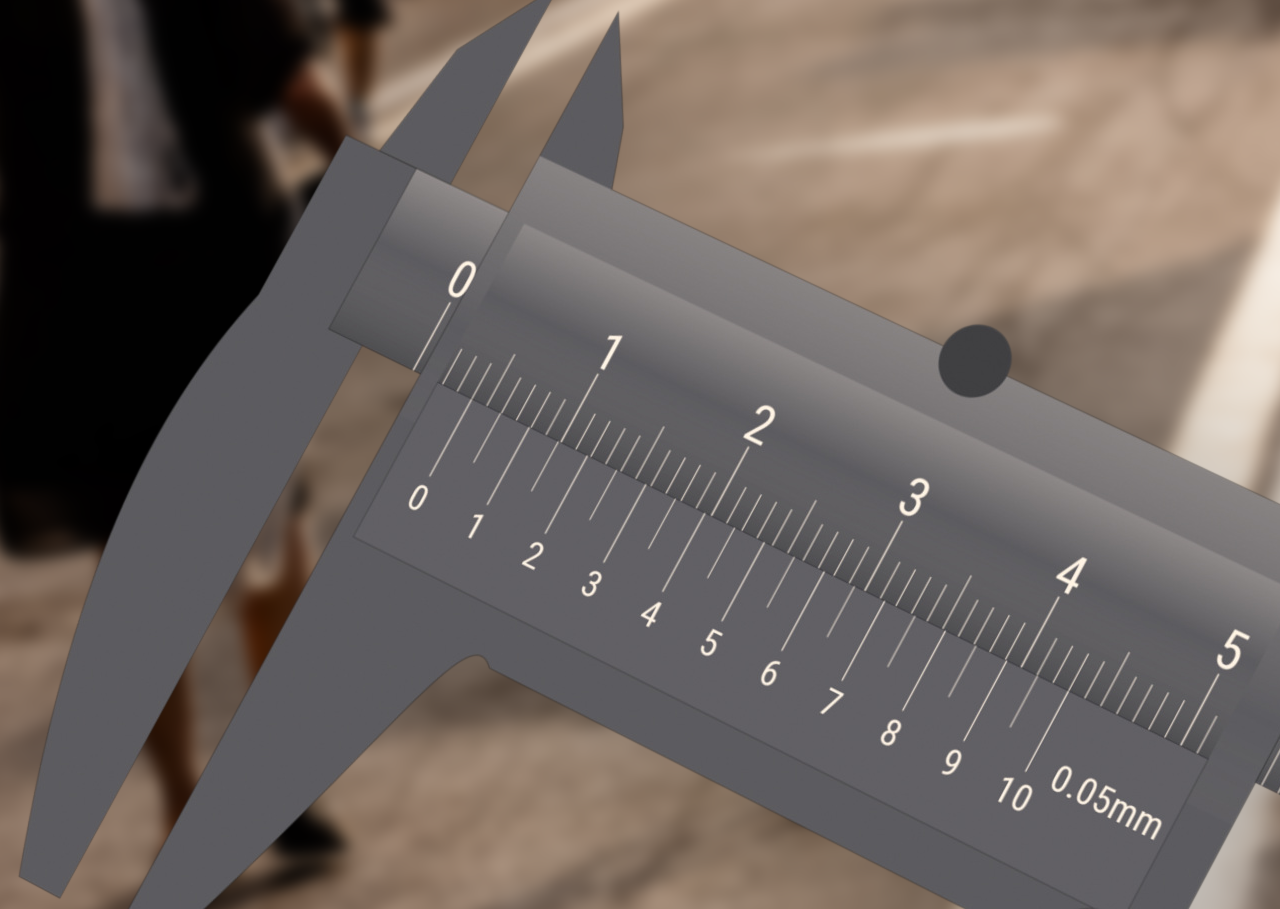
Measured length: 4.0
